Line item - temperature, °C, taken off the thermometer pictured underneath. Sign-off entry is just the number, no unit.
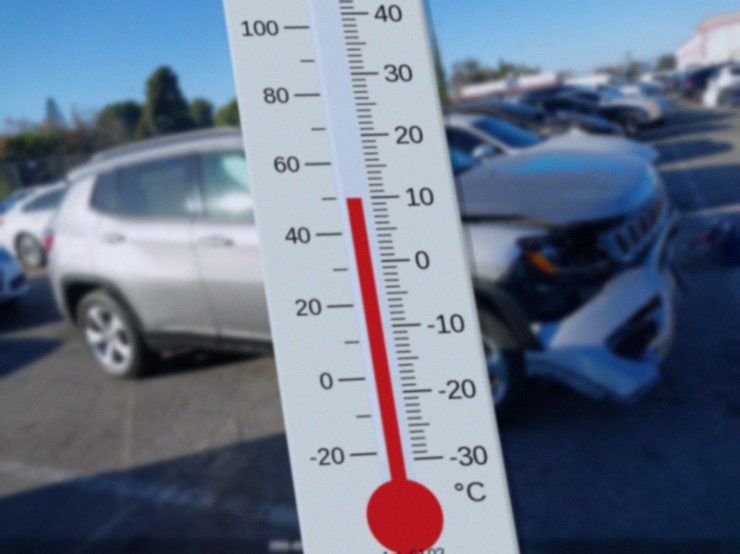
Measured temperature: 10
